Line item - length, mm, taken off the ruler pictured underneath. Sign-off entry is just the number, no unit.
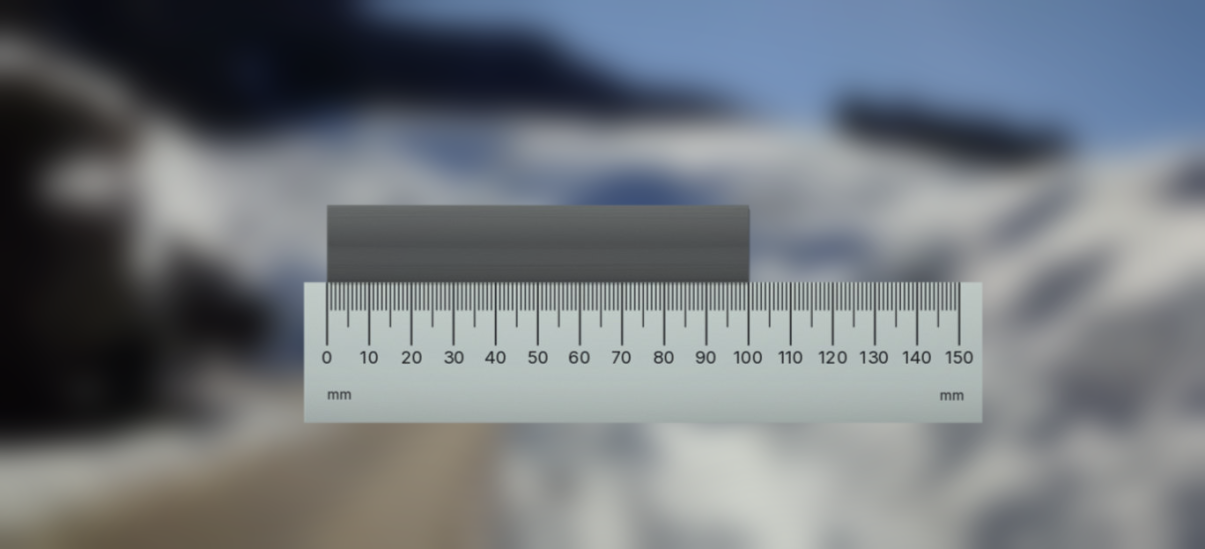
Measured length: 100
